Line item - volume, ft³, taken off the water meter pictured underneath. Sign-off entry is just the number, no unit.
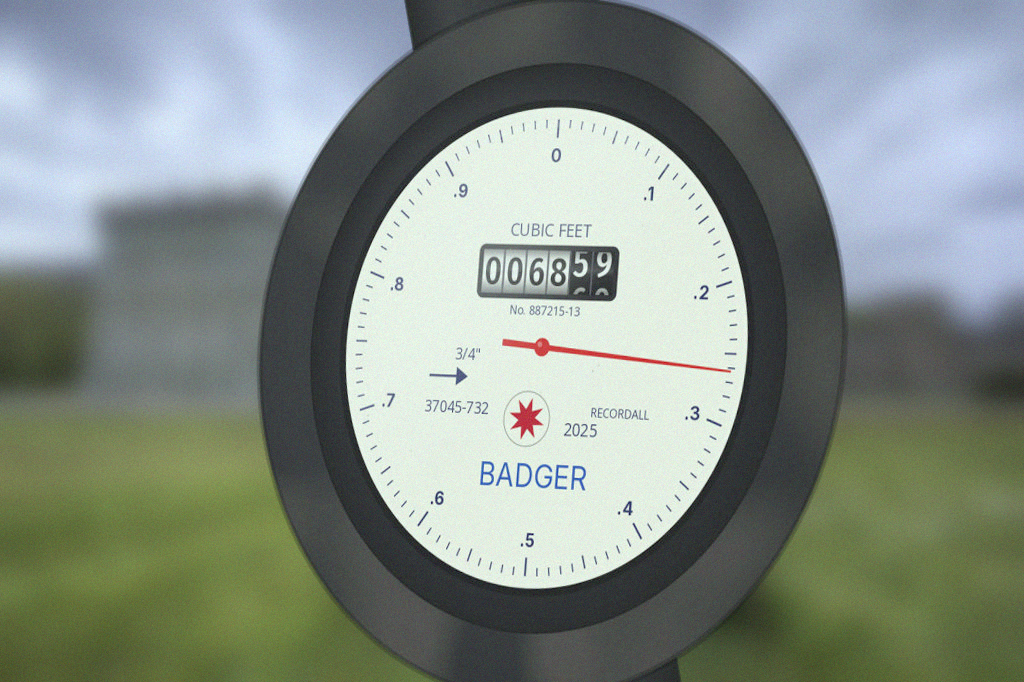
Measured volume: 6859.26
